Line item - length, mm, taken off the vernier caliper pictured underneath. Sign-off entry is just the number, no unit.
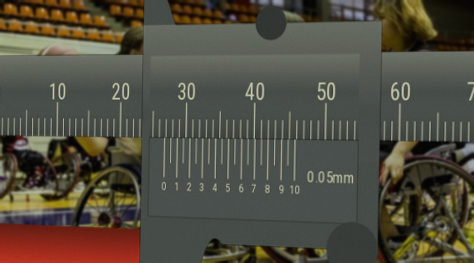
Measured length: 26.8
